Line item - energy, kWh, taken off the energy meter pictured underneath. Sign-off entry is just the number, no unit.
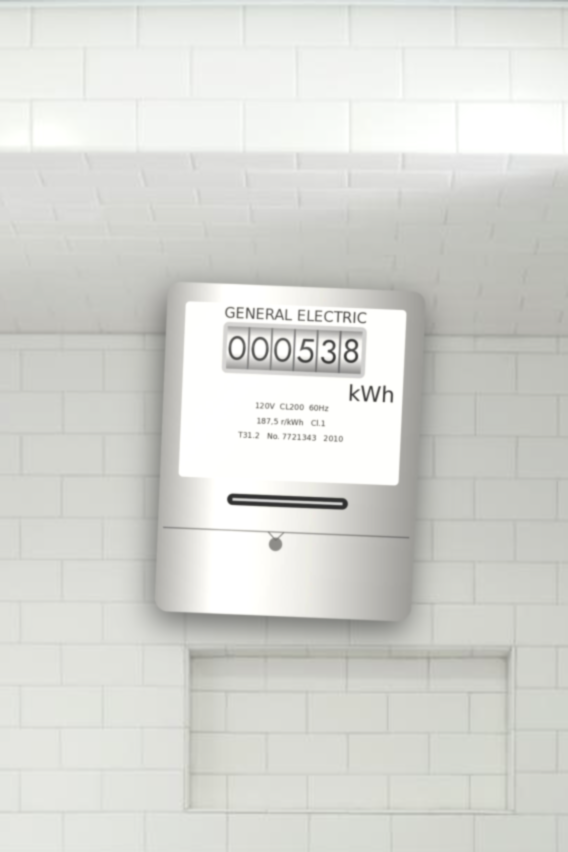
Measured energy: 538
